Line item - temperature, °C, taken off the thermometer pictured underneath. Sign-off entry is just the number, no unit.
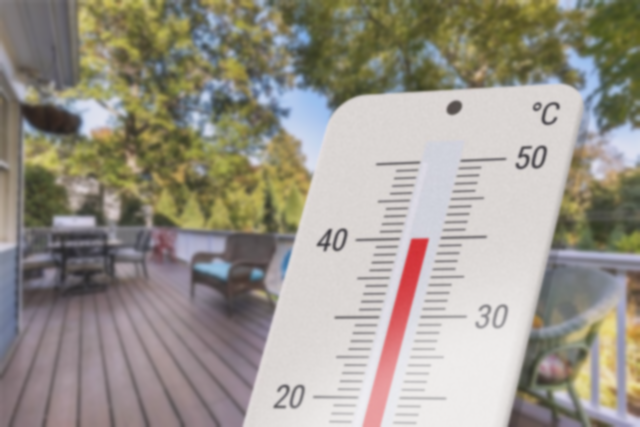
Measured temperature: 40
